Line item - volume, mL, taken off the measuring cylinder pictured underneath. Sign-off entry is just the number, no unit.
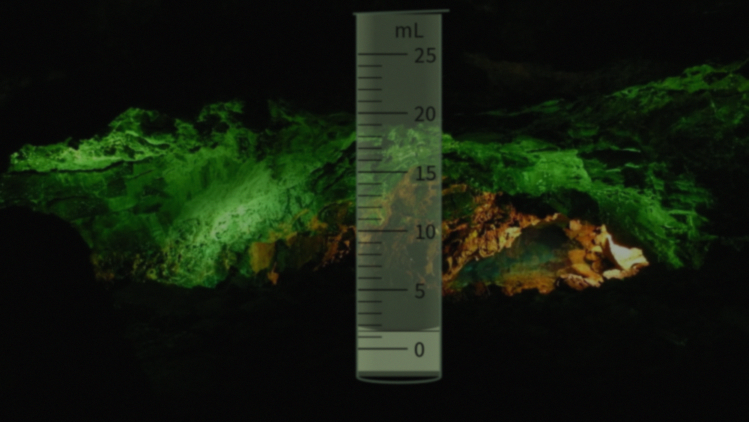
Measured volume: 1.5
